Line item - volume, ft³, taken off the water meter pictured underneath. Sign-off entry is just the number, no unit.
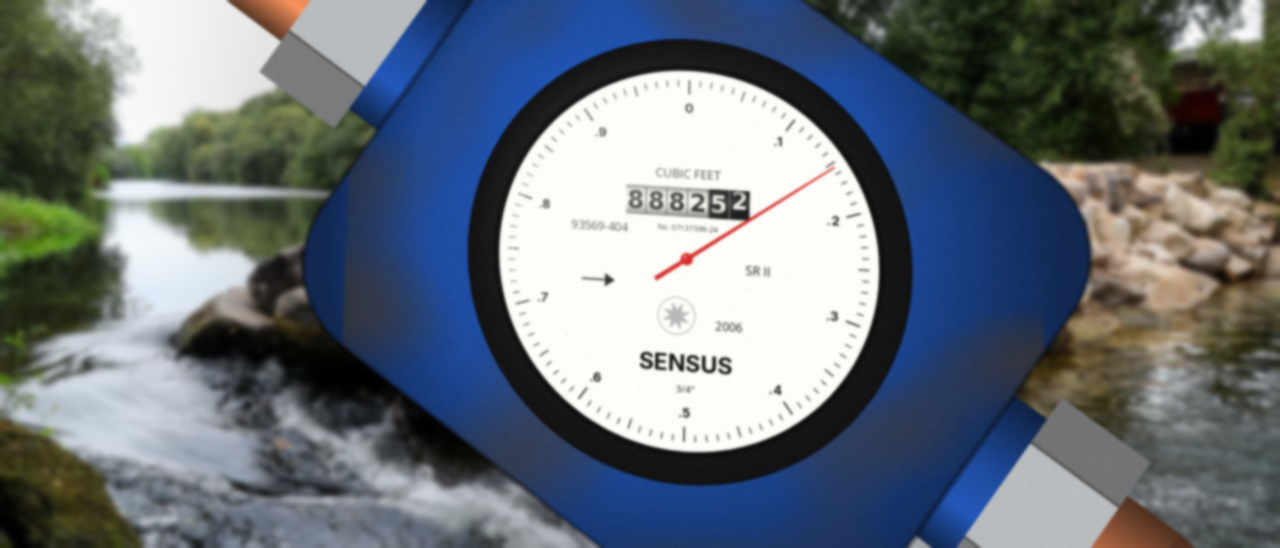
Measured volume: 888252.15
